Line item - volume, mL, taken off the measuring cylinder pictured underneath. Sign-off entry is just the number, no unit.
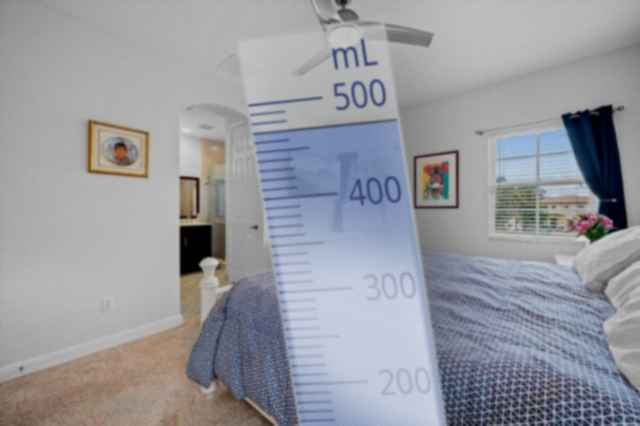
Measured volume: 470
